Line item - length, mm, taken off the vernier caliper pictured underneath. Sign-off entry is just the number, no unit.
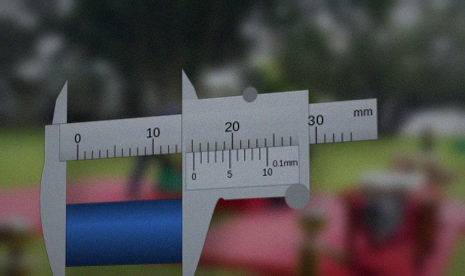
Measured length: 15.2
